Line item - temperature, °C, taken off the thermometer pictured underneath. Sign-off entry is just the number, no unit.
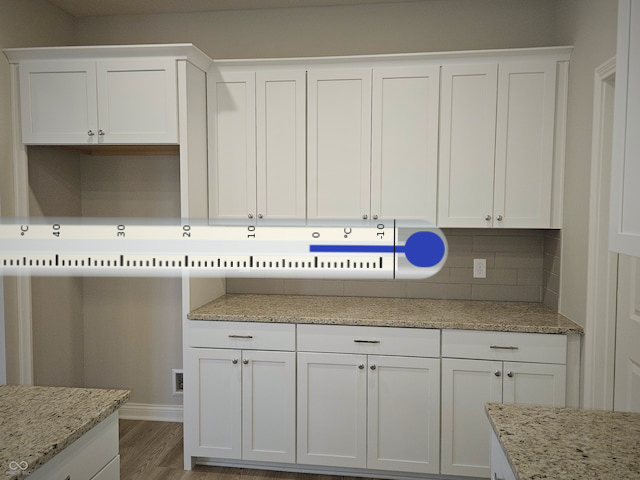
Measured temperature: 1
